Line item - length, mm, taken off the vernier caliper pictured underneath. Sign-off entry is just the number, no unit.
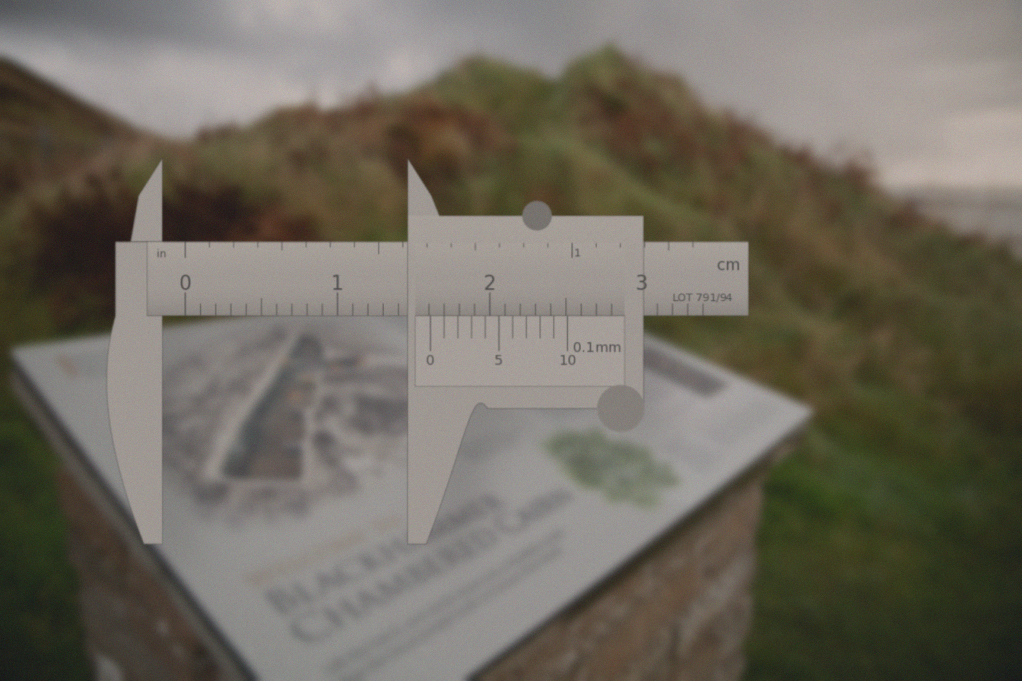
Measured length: 16.1
